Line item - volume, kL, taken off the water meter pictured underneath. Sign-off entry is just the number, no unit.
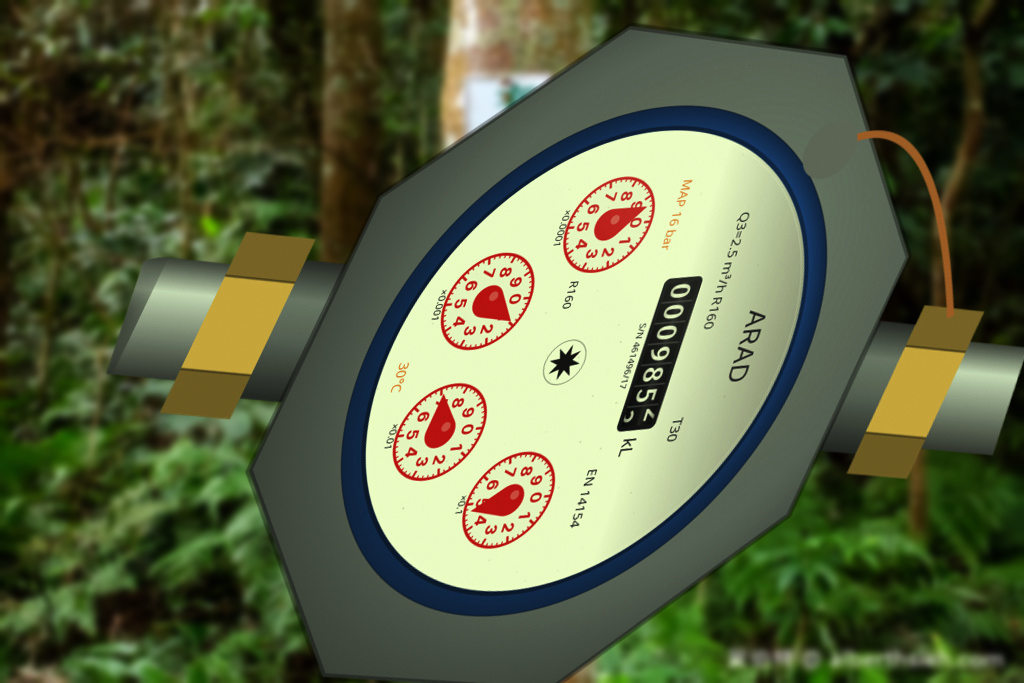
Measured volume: 9852.4709
